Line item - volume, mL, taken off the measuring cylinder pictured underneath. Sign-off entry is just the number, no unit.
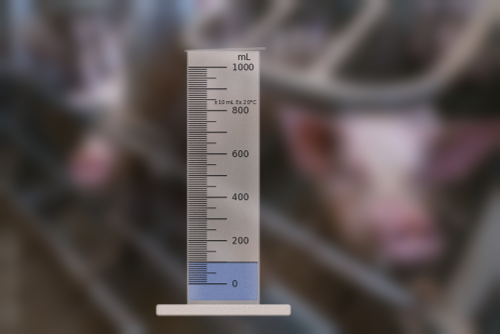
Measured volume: 100
